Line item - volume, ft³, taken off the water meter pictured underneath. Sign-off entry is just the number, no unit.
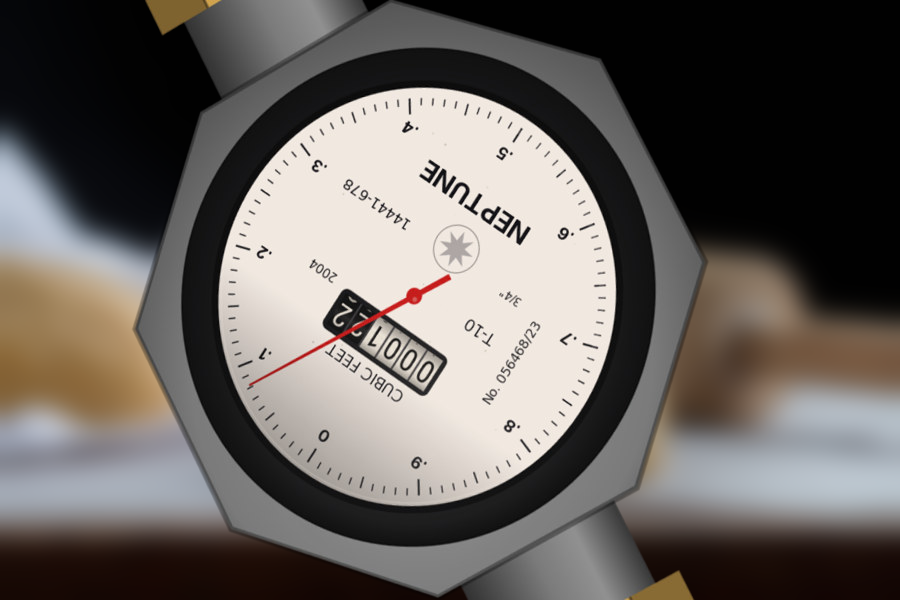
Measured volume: 122.08
